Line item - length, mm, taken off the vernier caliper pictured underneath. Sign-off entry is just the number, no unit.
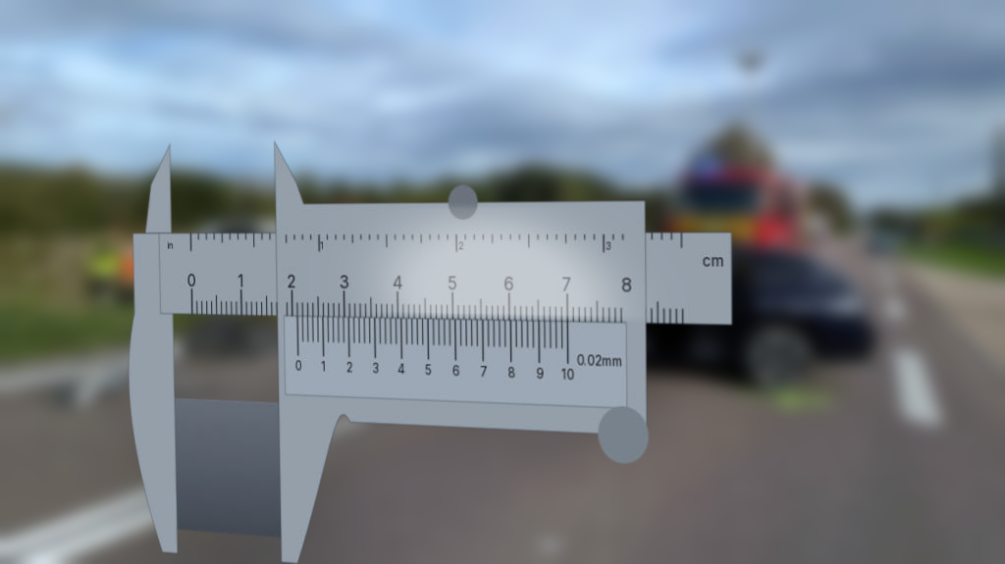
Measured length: 21.0
